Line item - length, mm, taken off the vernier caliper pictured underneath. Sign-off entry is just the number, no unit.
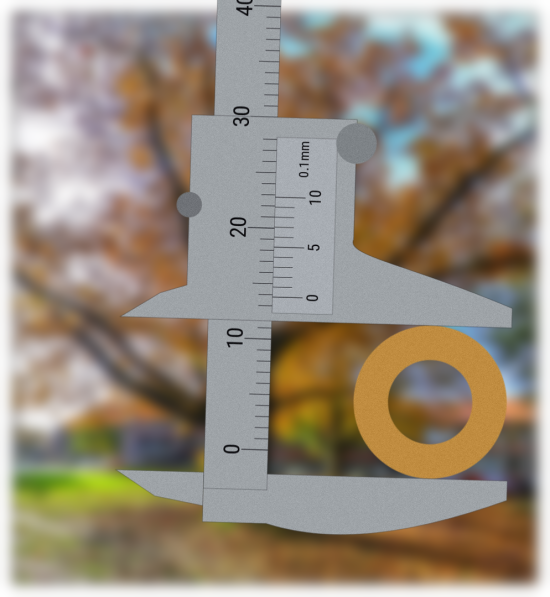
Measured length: 13.8
